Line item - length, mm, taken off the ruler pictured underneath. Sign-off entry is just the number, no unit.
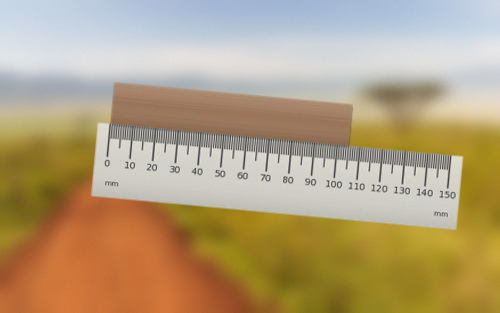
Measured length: 105
